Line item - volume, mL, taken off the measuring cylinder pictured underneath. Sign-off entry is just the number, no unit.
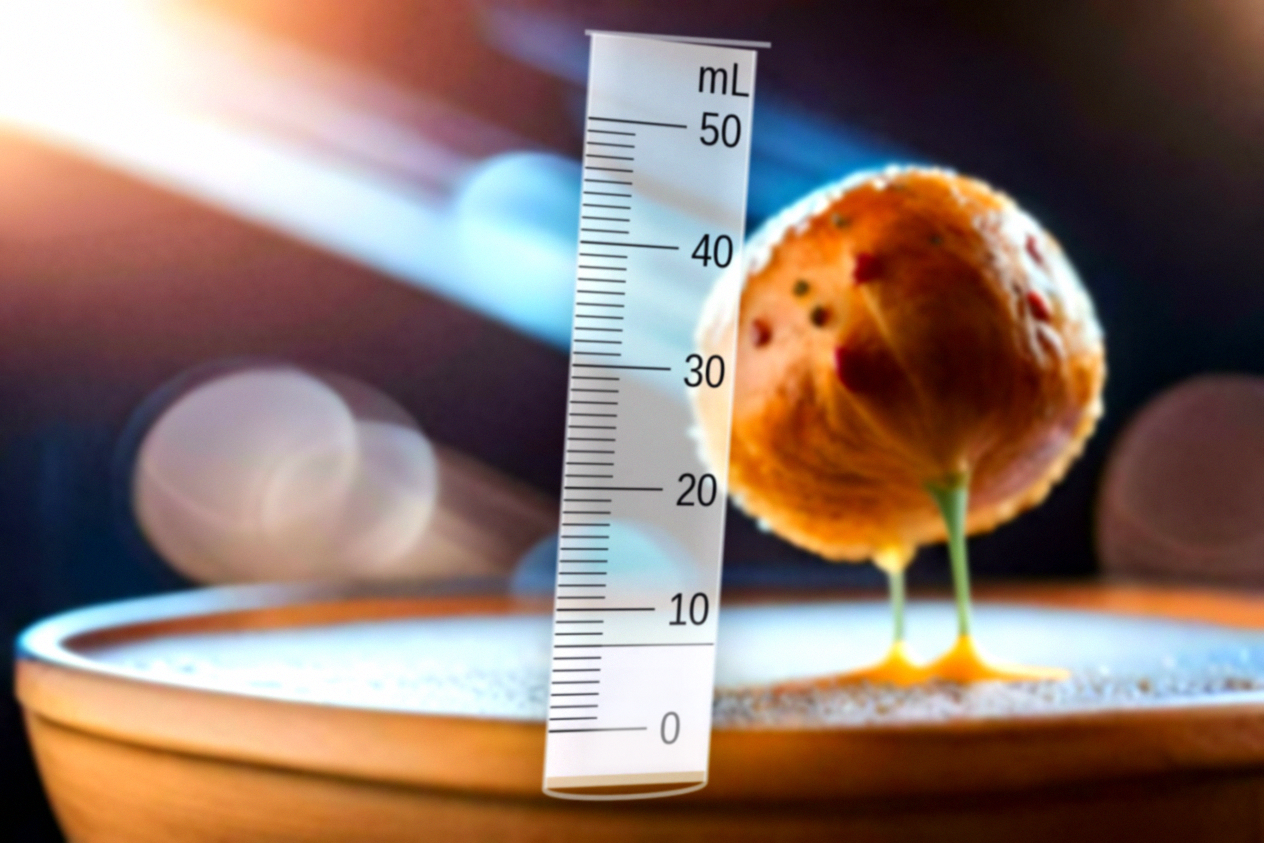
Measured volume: 7
